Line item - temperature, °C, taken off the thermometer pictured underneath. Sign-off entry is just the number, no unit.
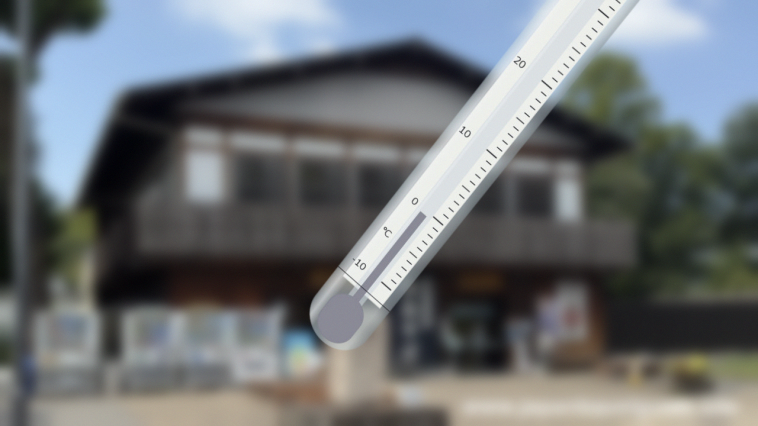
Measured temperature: -0.5
